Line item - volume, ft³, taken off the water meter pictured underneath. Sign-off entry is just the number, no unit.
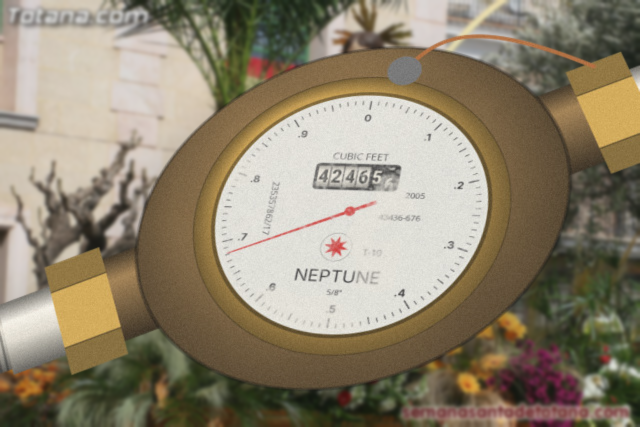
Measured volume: 424655.68
